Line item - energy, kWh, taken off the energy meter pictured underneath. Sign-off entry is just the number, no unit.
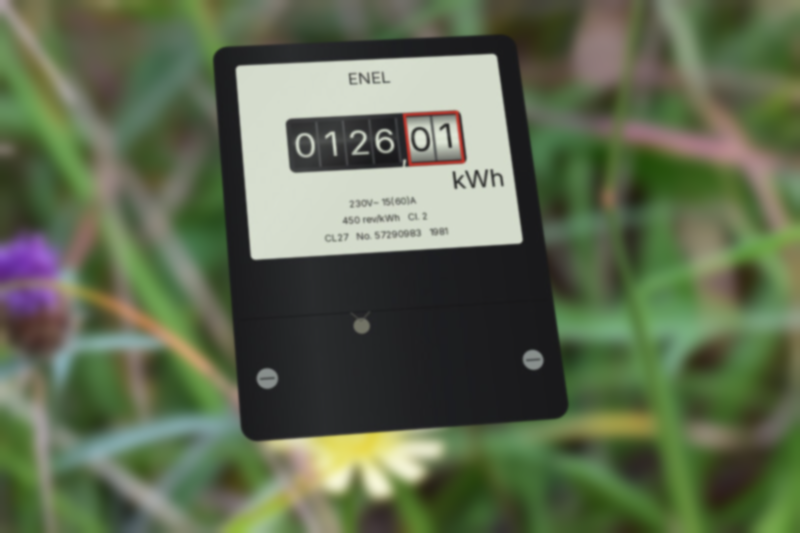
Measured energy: 126.01
